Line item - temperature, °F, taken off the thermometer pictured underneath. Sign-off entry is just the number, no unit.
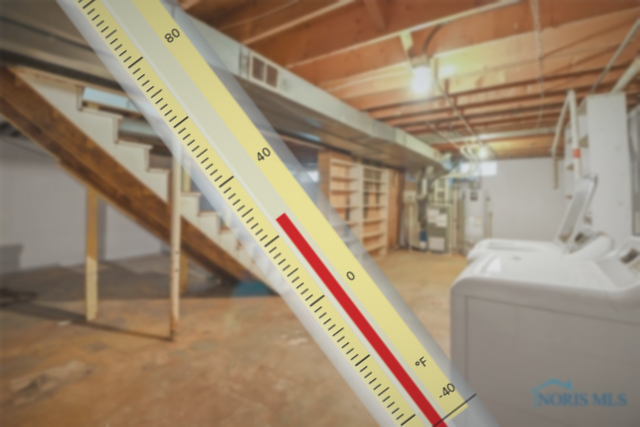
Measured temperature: 24
